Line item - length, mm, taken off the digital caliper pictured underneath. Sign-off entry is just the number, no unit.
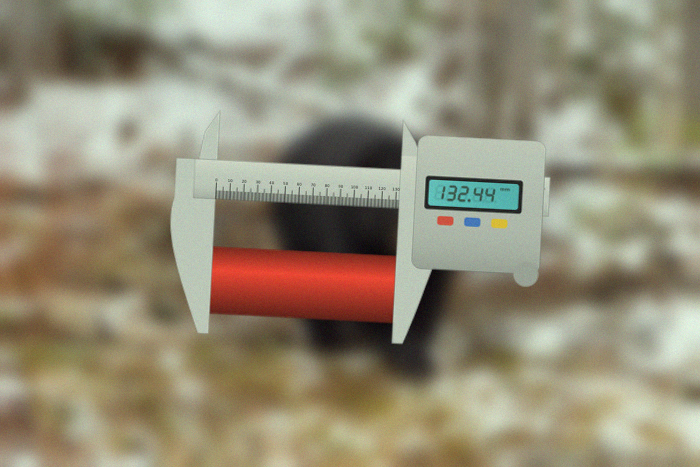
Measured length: 132.44
